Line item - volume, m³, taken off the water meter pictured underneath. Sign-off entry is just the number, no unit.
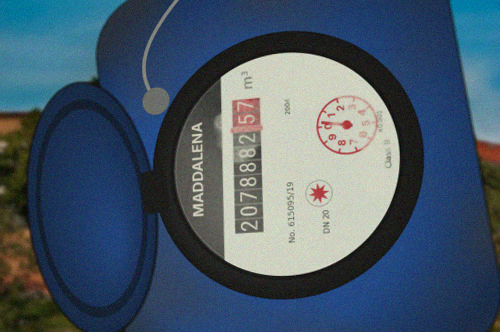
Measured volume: 2078882.570
